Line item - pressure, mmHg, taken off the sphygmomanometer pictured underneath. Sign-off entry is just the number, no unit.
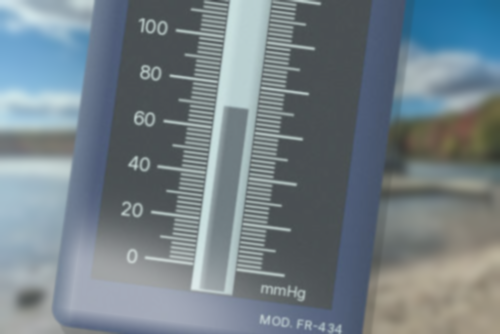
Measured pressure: 70
